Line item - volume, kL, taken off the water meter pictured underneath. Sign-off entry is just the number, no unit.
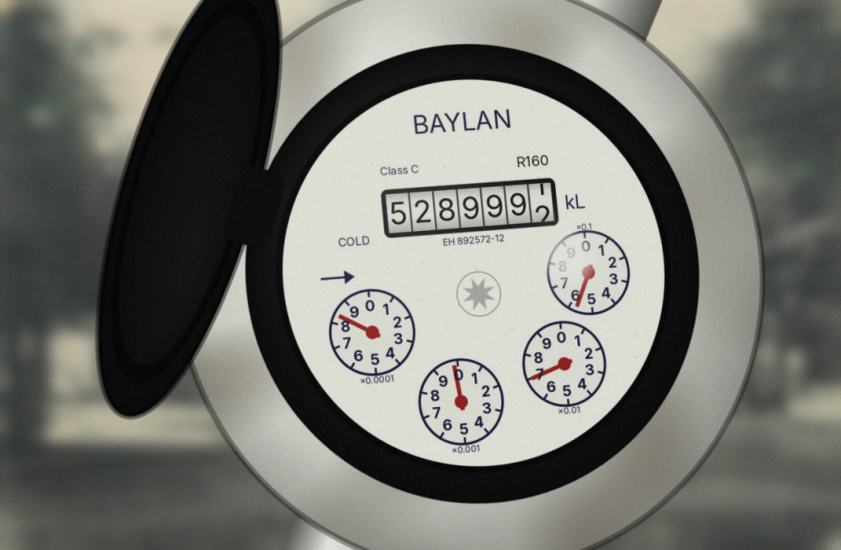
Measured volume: 5289991.5698
